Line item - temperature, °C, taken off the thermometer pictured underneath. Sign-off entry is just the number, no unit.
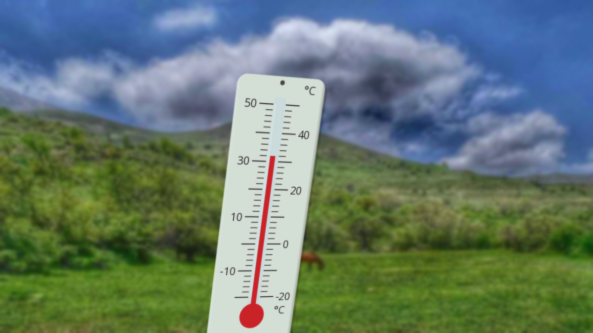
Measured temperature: 32
